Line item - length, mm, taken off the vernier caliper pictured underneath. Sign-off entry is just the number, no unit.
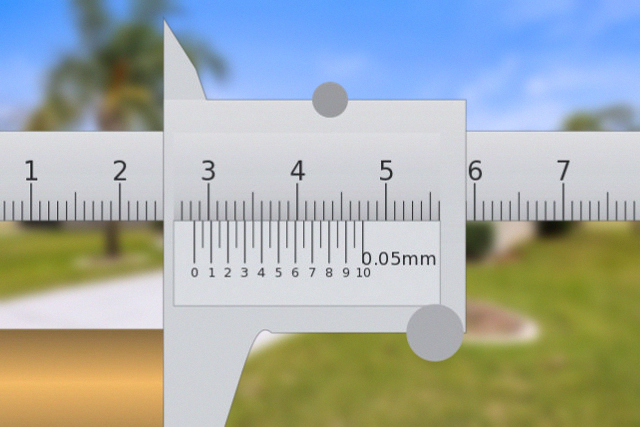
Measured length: 28.4
